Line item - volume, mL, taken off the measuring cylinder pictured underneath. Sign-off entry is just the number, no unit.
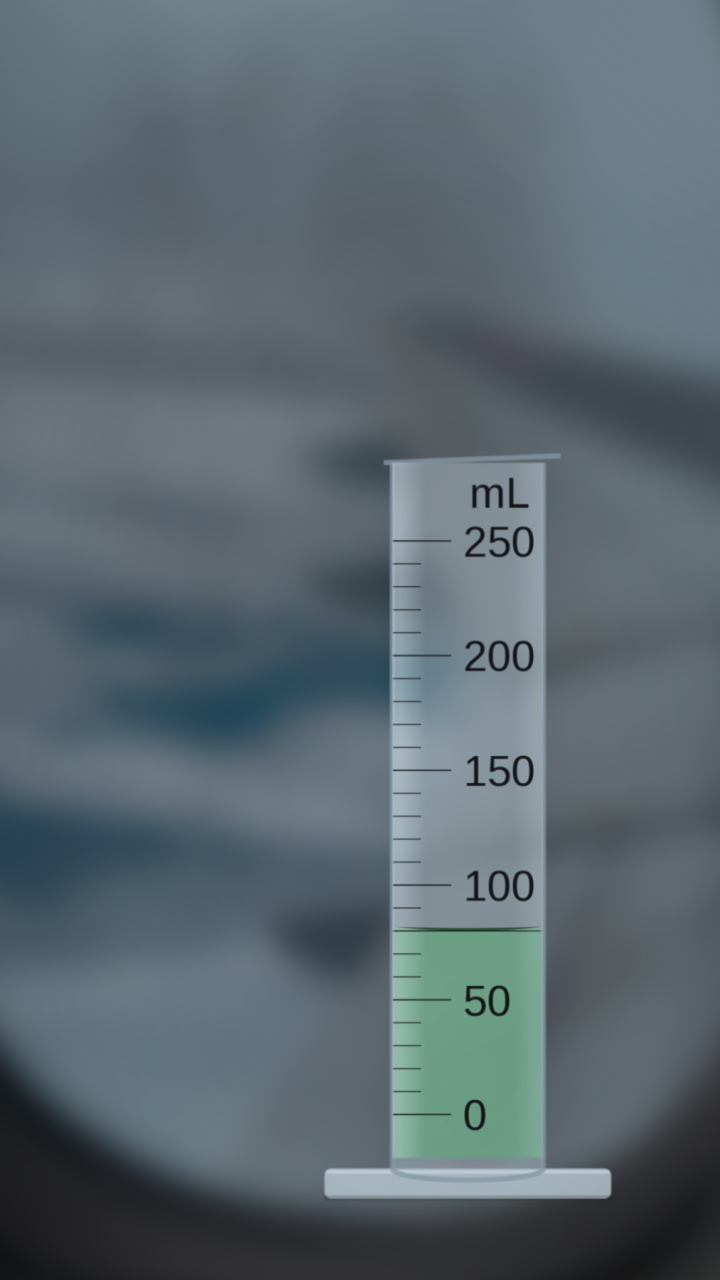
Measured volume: 80
